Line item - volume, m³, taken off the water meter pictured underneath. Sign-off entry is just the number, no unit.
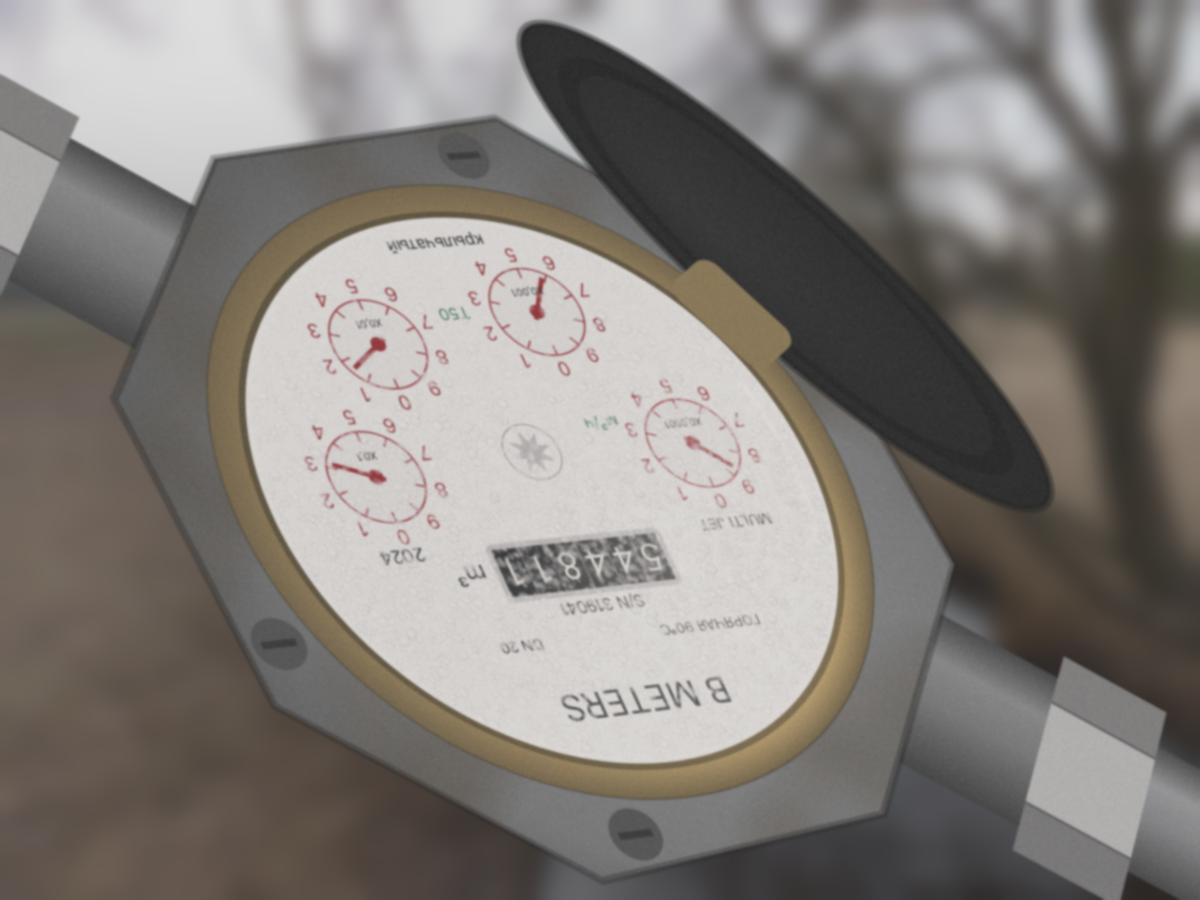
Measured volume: 544811.3158
